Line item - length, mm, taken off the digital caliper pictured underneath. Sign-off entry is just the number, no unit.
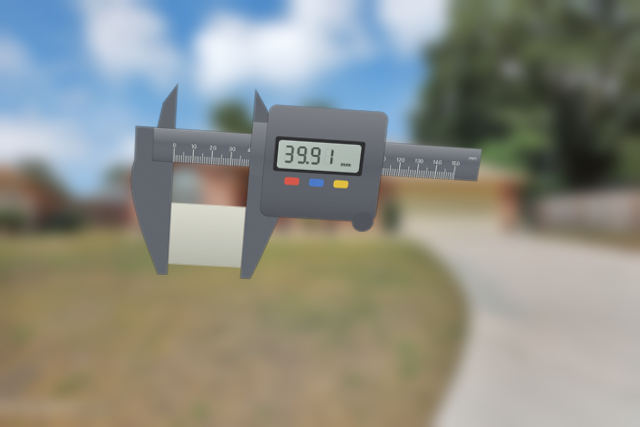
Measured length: 39.91
